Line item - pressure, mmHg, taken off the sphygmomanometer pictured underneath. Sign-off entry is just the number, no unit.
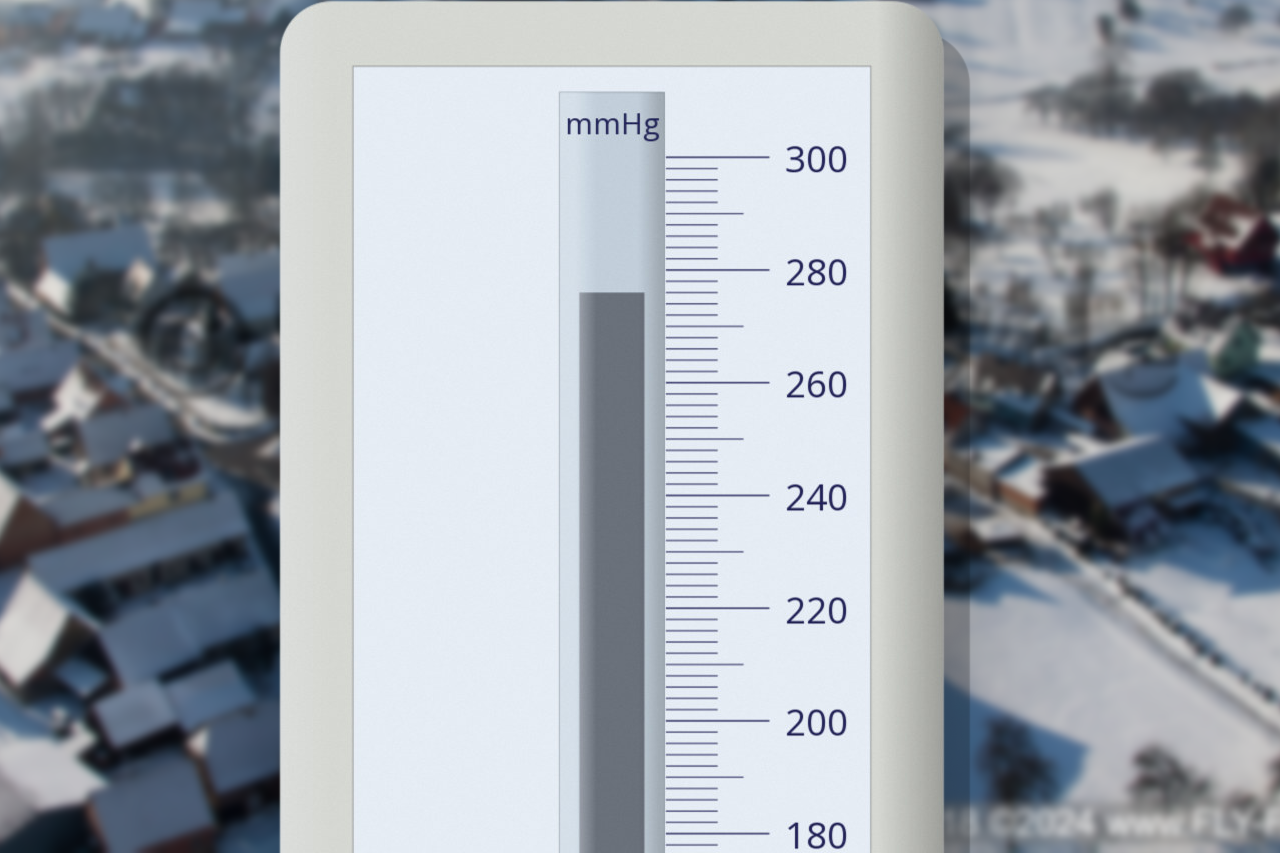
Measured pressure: 276
